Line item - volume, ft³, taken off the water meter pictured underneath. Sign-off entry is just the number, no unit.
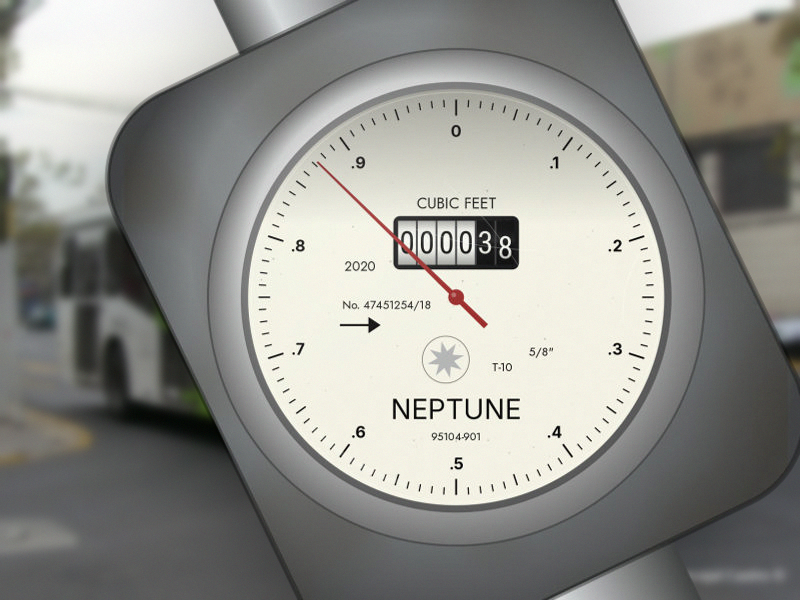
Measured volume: 37.87
